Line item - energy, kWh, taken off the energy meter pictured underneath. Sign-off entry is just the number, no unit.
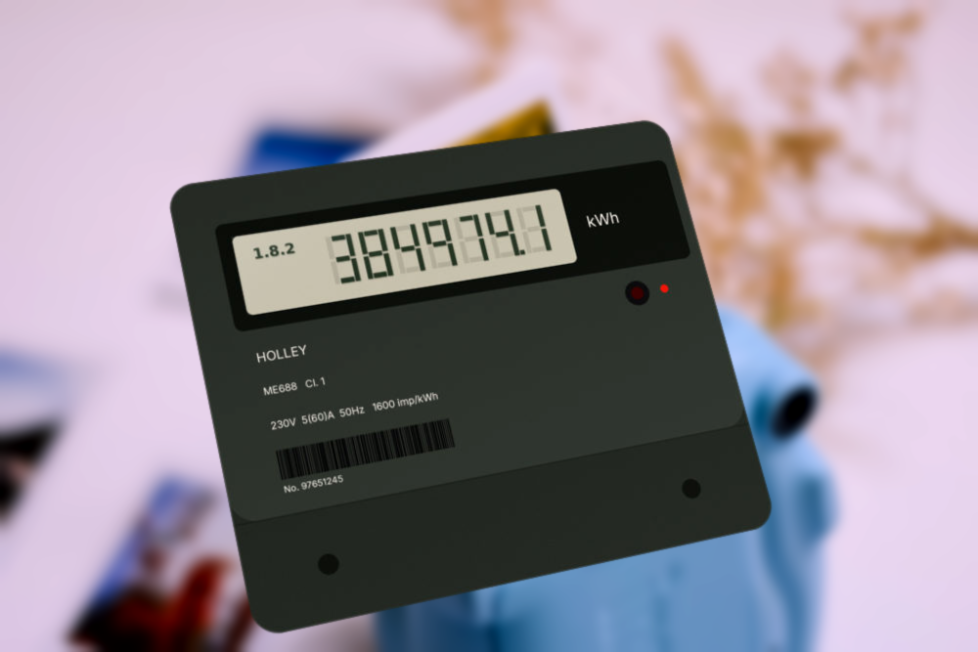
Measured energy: 384974.1
